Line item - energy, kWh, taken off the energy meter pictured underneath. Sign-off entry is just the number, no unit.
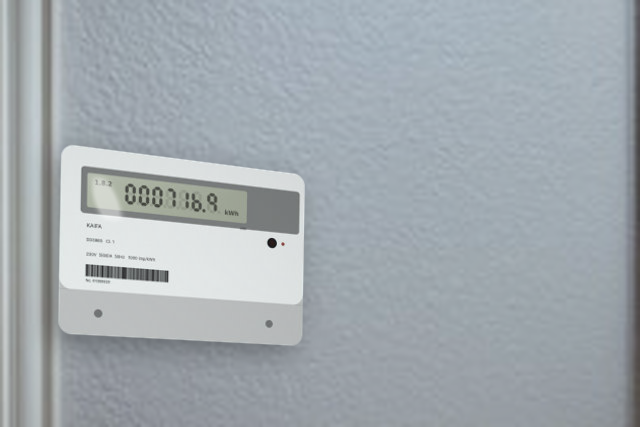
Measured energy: 716.9
